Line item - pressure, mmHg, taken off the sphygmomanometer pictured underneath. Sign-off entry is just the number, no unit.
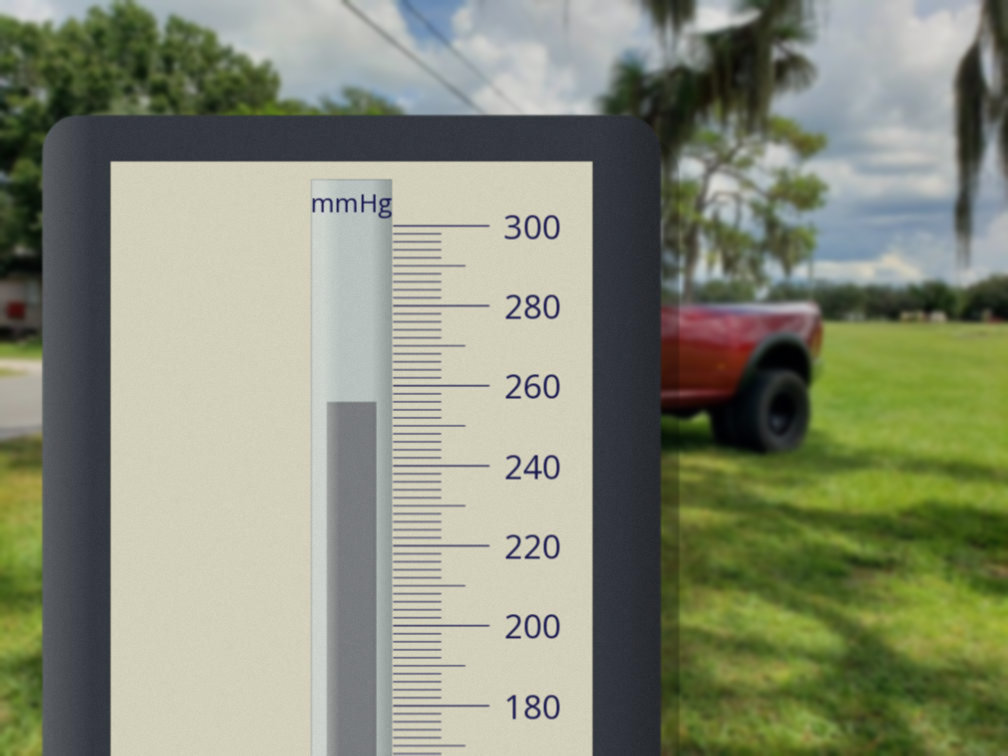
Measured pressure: 256
